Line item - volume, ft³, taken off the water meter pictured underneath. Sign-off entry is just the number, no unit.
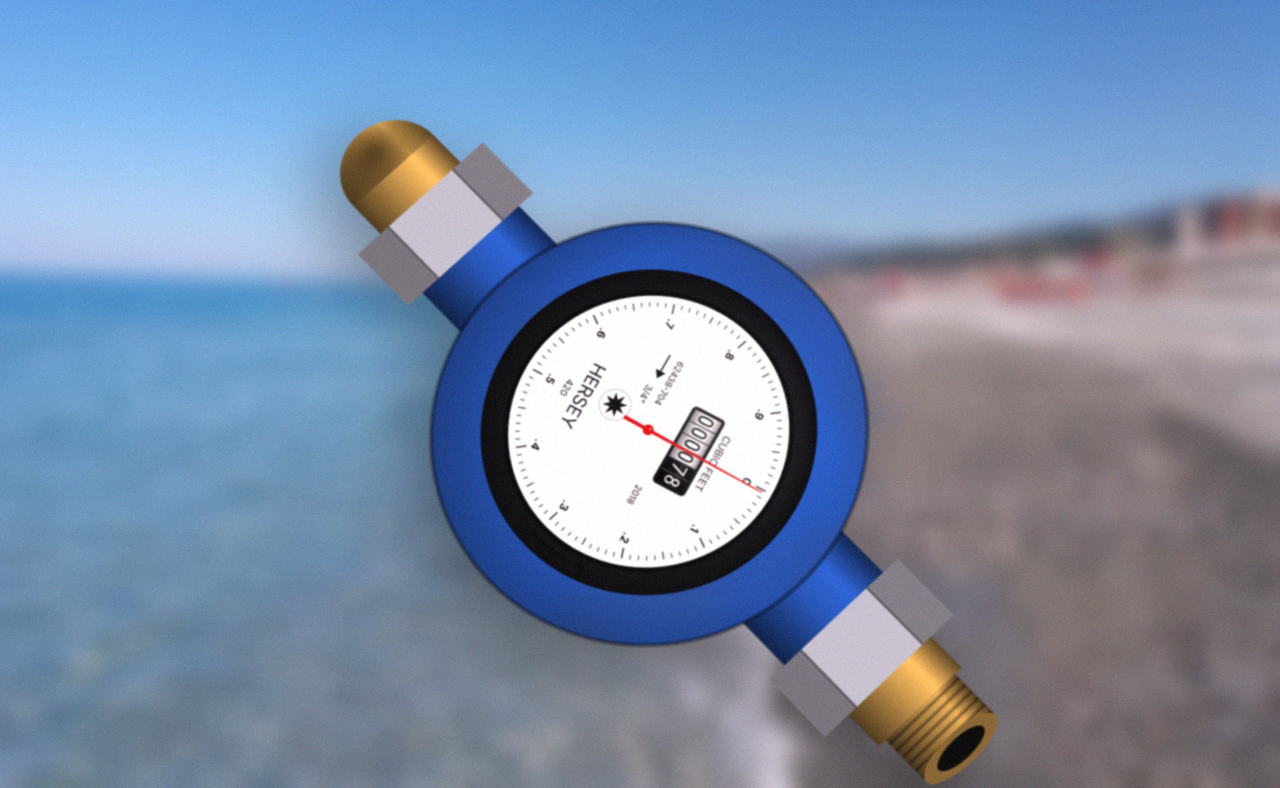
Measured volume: 78.00
